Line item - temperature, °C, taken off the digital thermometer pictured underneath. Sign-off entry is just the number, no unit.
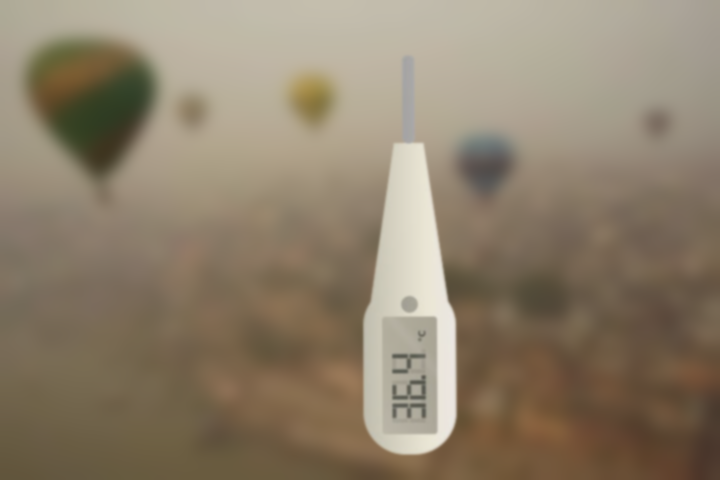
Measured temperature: 36.4
